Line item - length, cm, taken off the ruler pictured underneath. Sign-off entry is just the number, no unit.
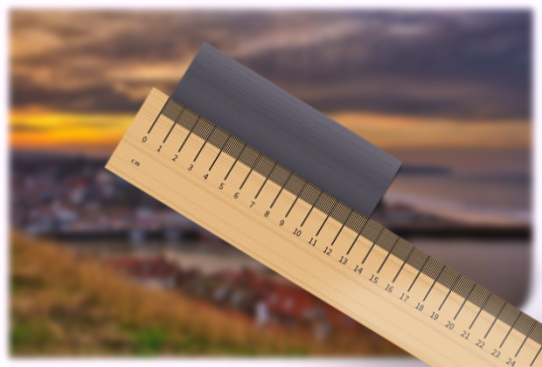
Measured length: 13
